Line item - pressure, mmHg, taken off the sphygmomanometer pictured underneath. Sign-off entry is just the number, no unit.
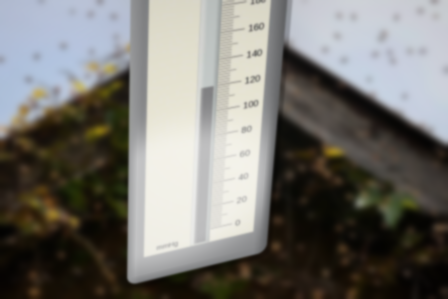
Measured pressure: 120
